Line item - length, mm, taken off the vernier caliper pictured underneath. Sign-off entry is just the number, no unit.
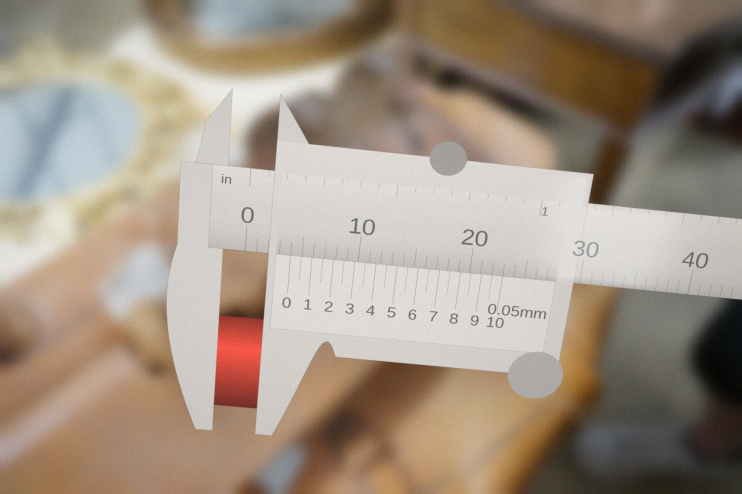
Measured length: 4.0
